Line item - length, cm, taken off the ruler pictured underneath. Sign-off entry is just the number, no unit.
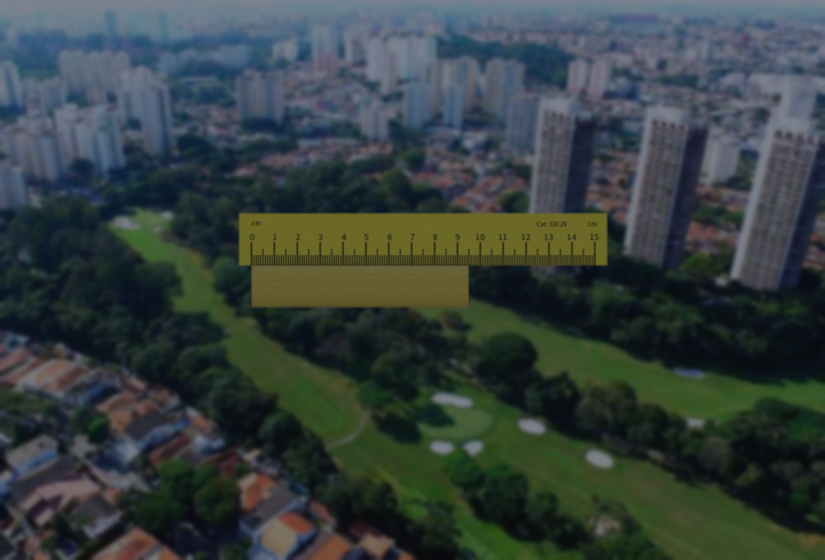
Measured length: 9.5
